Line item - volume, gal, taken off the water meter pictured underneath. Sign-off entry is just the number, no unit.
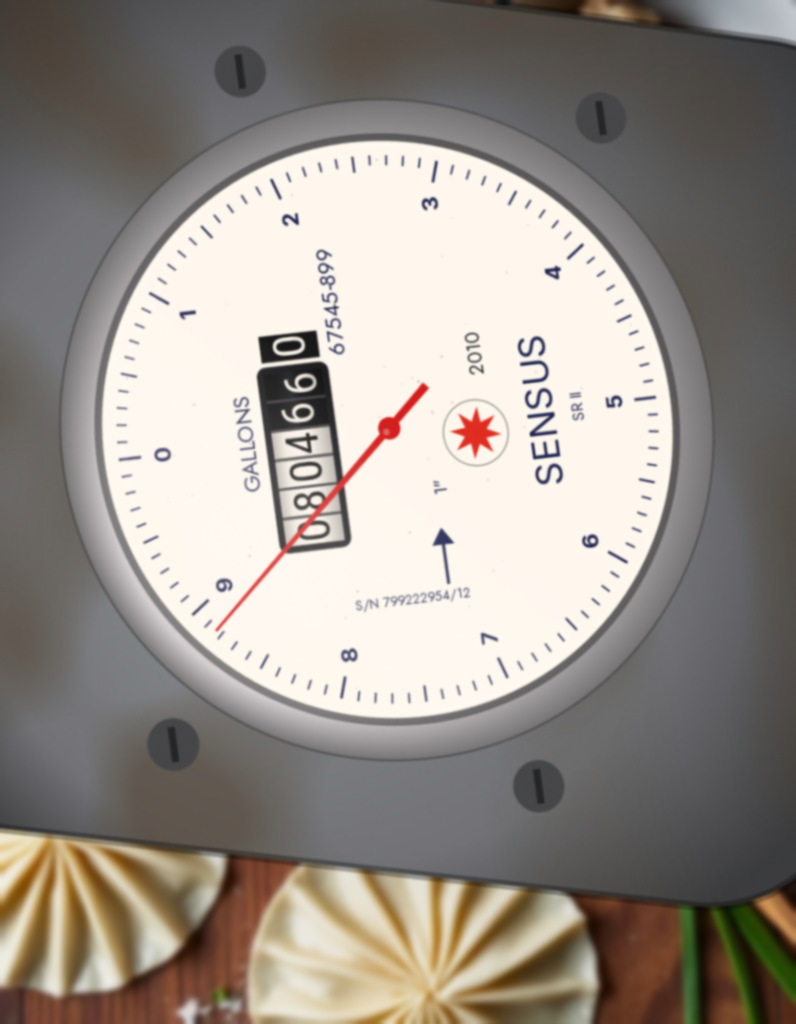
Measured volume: 804658.8
